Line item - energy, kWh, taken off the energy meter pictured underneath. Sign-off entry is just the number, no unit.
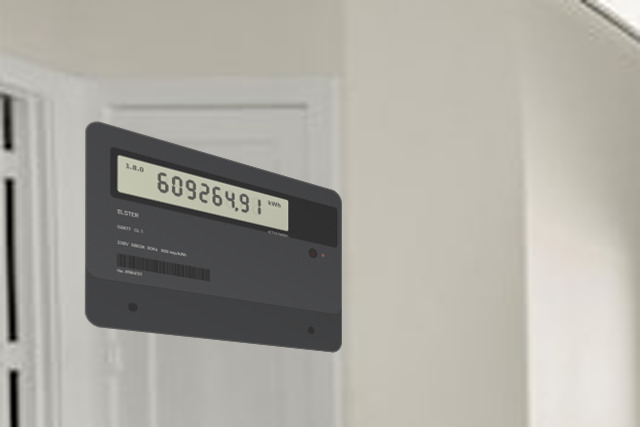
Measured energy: 609264.91
